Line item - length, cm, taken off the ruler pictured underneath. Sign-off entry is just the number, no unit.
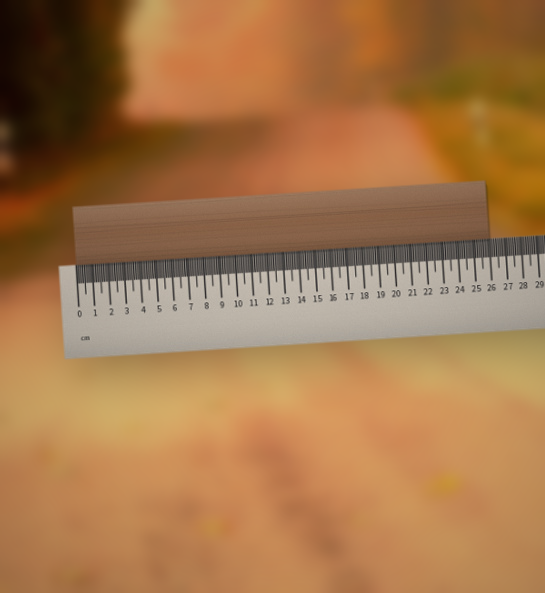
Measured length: 26
